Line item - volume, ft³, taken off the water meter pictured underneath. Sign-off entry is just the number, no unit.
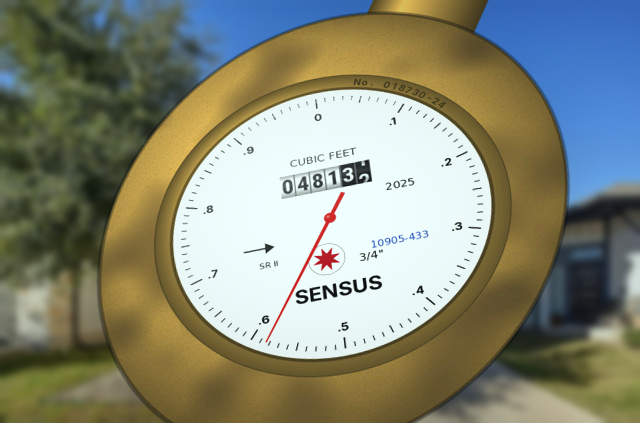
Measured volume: 48131.58
